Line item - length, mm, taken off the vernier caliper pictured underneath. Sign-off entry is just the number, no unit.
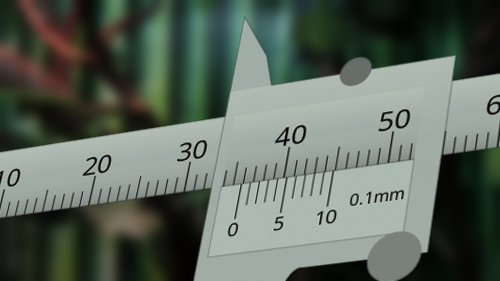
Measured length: 35.8
